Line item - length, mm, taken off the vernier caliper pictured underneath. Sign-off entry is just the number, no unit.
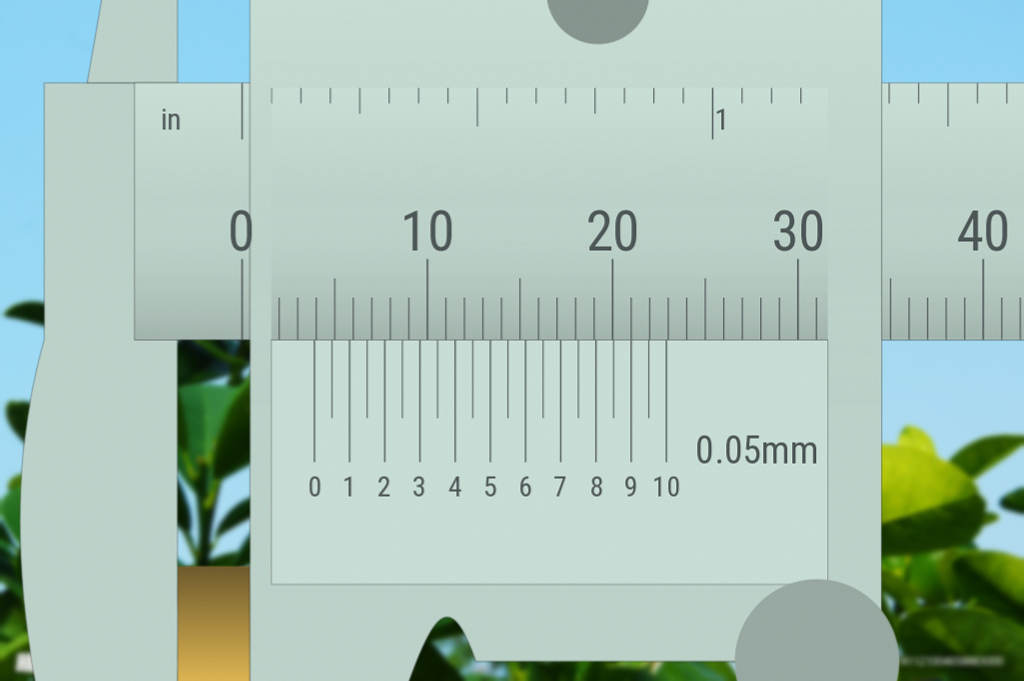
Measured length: 3.9
